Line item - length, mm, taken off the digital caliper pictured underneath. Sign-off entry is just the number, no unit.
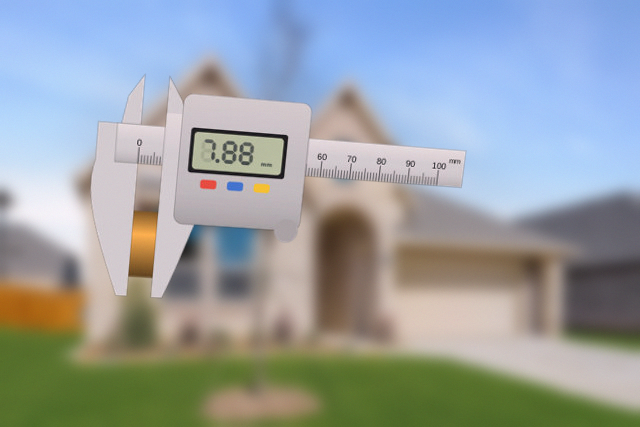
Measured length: 7.88
